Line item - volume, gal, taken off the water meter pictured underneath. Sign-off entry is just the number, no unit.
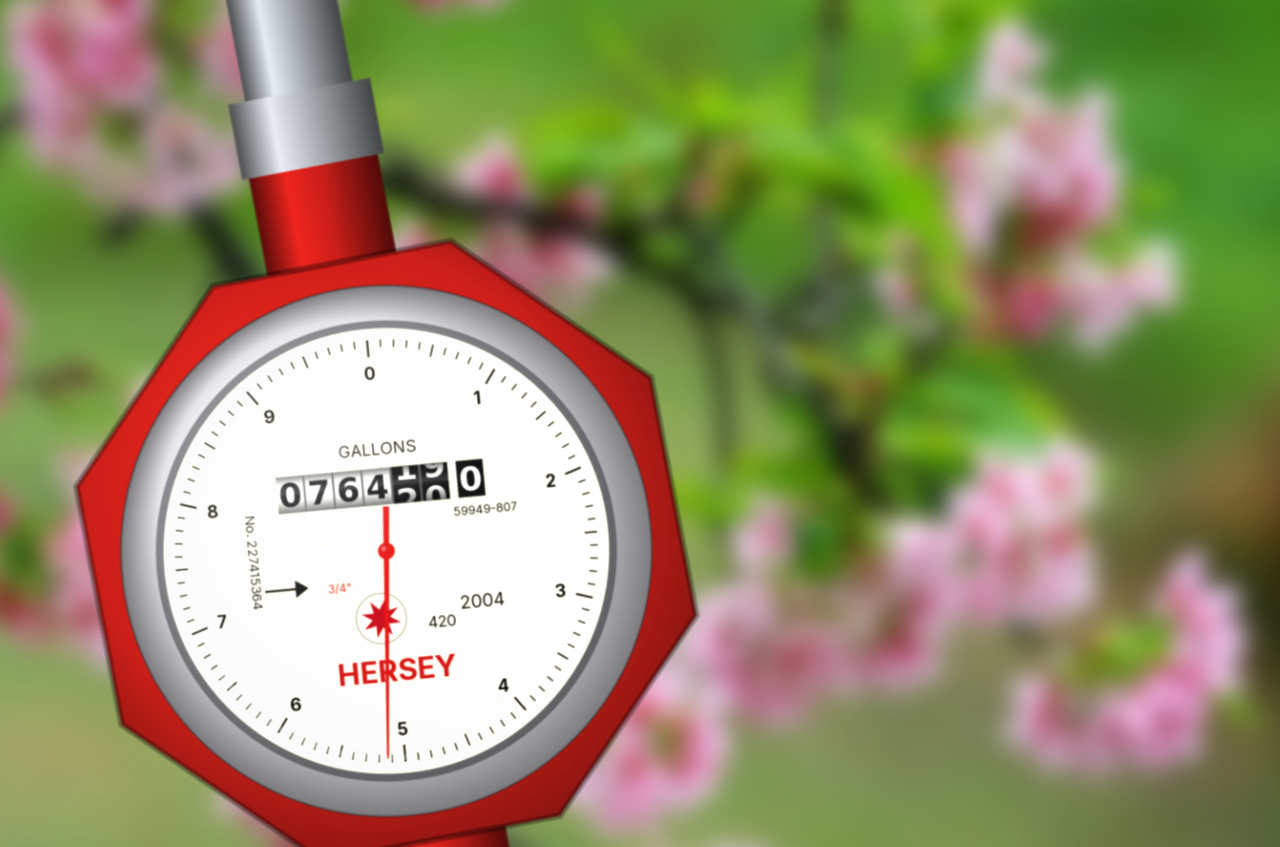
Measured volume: 764195.1
